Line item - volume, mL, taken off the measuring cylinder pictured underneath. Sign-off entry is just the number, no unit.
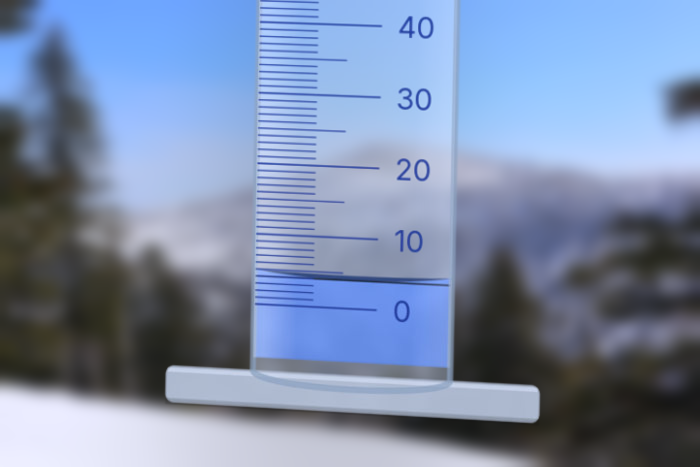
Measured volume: 4
